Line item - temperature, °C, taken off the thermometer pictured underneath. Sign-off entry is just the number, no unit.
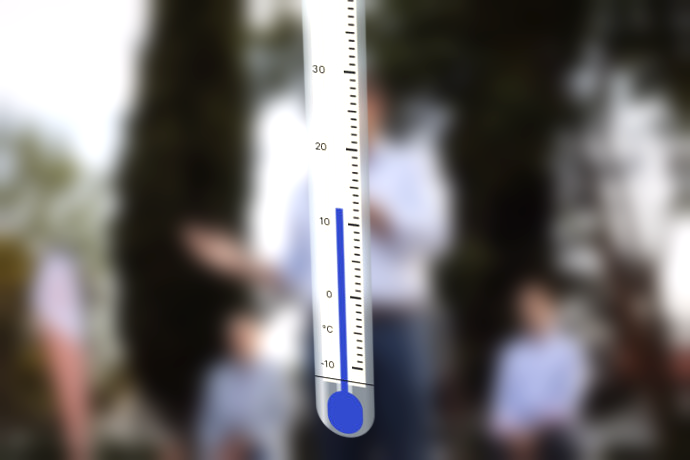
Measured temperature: 12
